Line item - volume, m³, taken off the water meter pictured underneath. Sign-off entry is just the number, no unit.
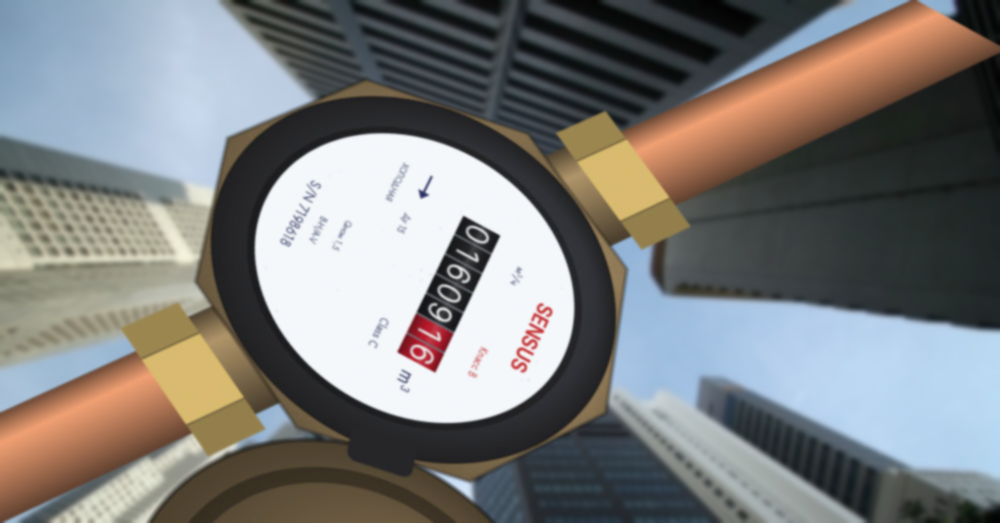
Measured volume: 1609.16
